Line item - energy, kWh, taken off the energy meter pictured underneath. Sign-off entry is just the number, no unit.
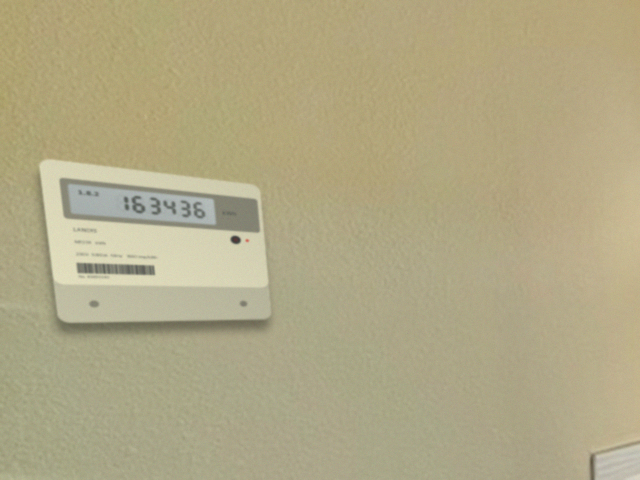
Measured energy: 163436
